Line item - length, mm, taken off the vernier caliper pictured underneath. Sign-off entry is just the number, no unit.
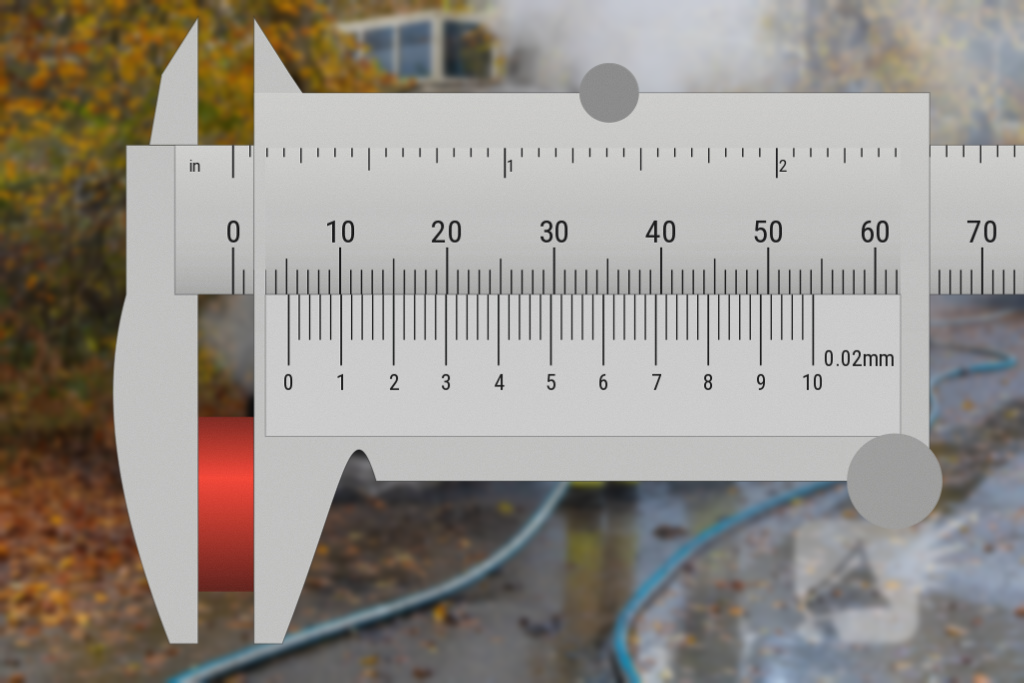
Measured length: 5.2
